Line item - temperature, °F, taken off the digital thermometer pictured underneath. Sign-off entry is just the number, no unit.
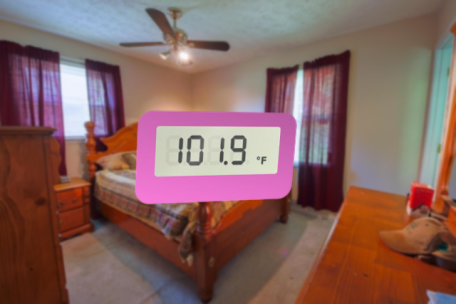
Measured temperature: 101.9
